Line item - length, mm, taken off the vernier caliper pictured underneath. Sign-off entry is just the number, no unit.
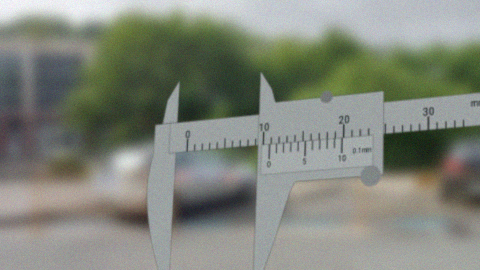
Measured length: 10.8
